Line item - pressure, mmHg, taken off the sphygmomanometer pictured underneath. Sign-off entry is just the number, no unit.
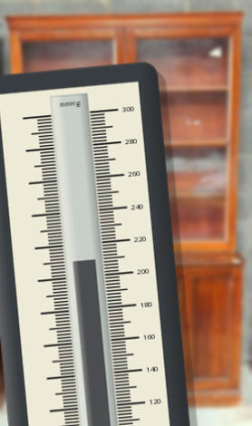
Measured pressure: 210
